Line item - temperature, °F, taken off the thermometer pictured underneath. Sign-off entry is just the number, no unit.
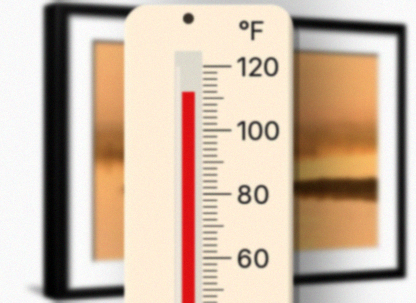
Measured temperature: 112
